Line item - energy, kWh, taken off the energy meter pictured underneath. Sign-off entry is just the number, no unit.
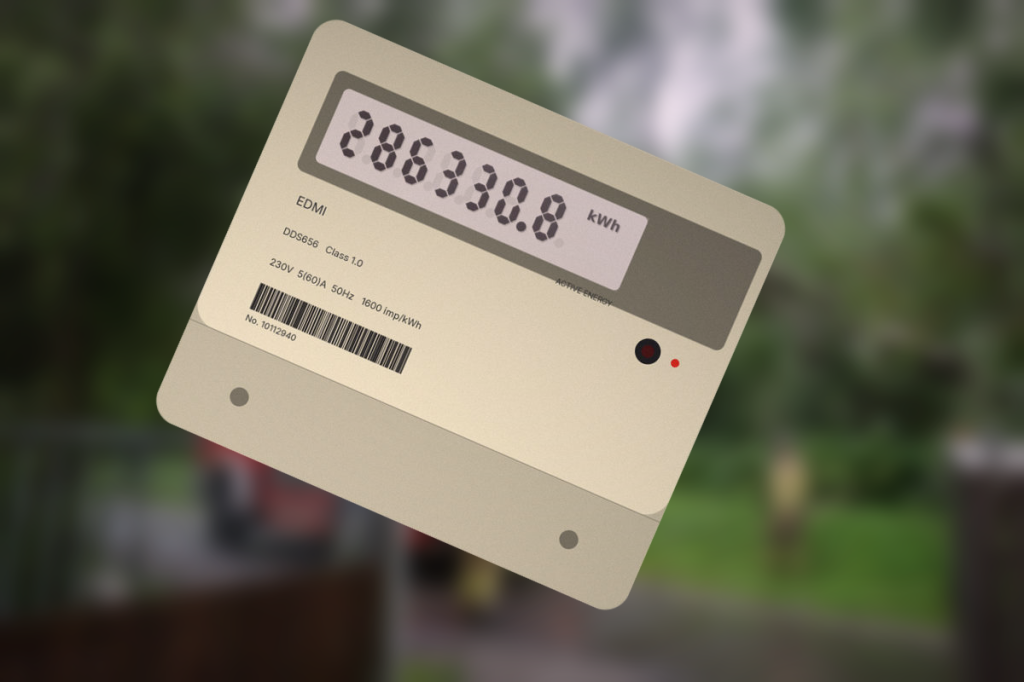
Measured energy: 286330.8
